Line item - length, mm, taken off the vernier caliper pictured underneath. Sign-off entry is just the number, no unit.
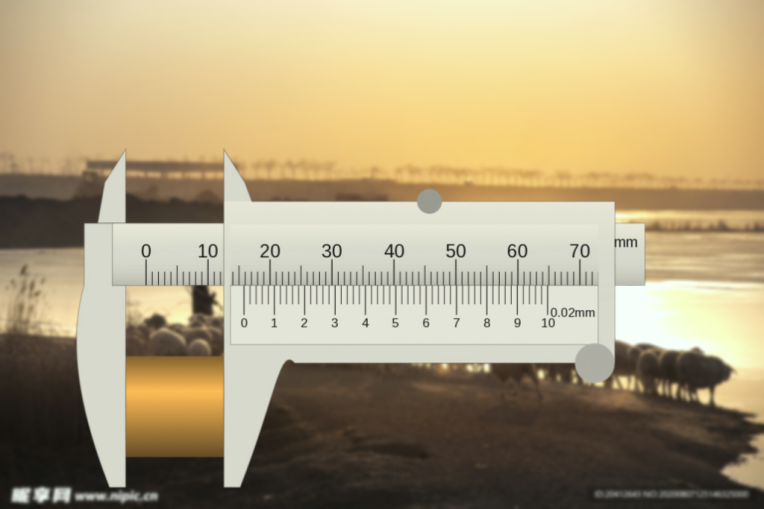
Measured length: 15.8
